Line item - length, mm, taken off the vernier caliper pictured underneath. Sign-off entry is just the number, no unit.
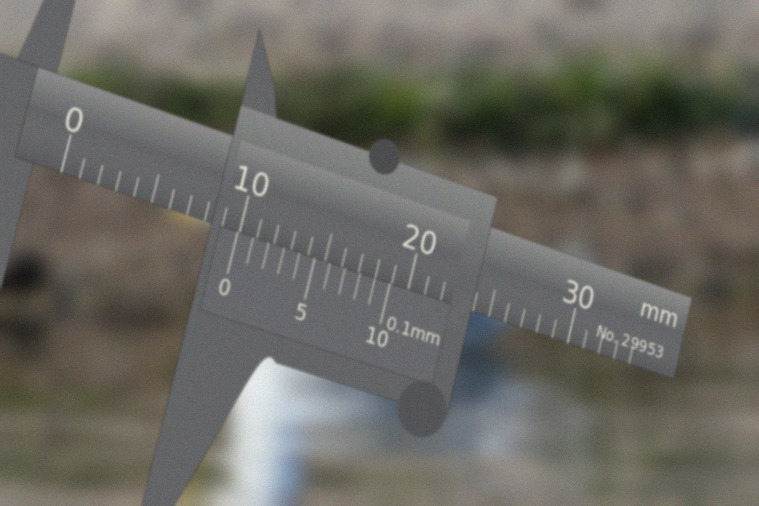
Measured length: 9.9
